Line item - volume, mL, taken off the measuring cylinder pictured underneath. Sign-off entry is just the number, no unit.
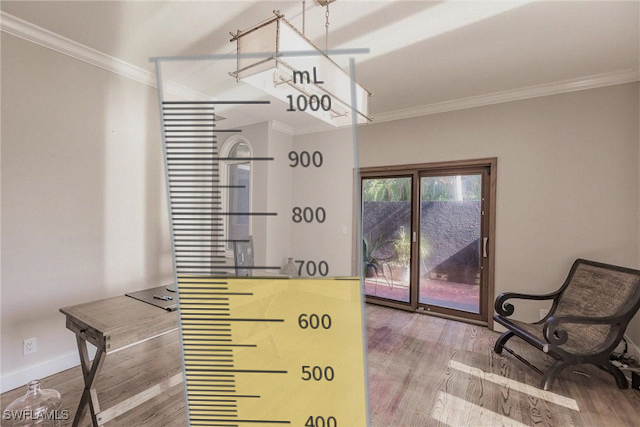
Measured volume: 680
